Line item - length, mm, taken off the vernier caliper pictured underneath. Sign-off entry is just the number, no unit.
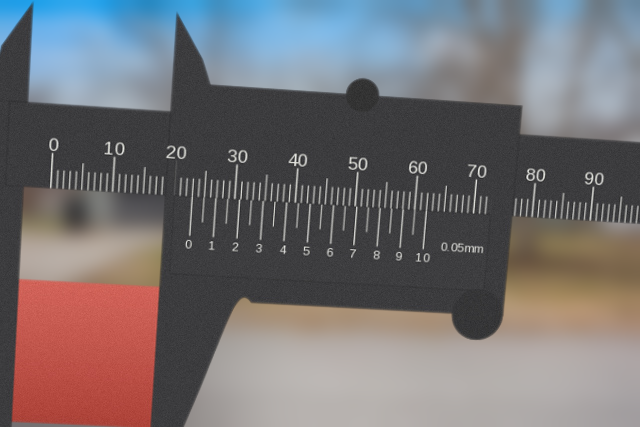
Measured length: 23.0
